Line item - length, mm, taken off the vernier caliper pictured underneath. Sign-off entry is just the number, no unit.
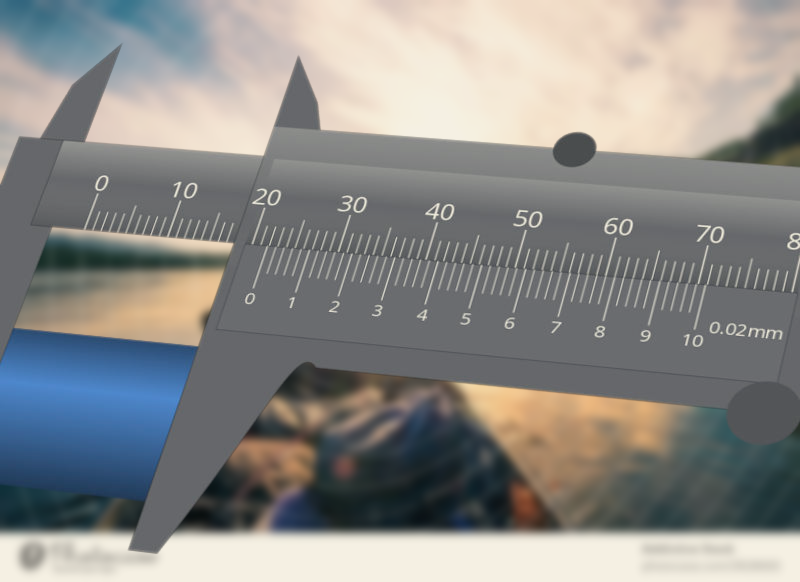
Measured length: 21.8
